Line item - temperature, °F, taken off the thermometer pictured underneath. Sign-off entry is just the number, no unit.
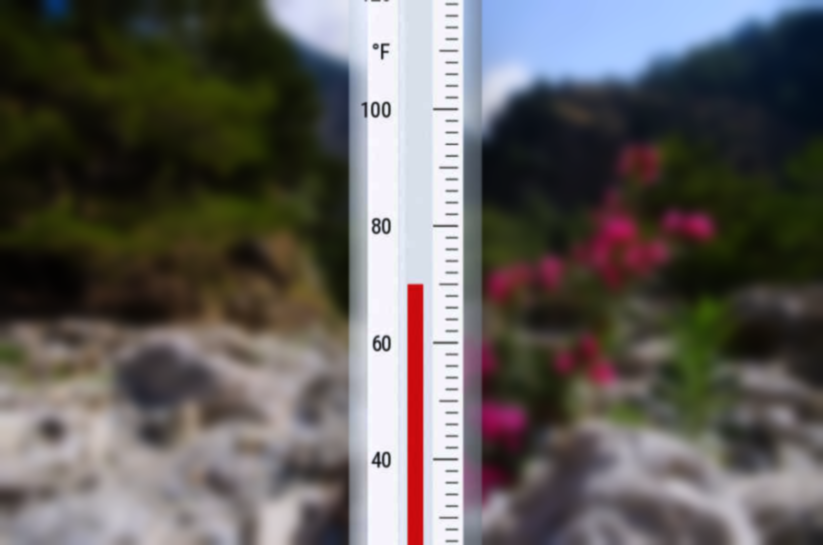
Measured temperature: 70
